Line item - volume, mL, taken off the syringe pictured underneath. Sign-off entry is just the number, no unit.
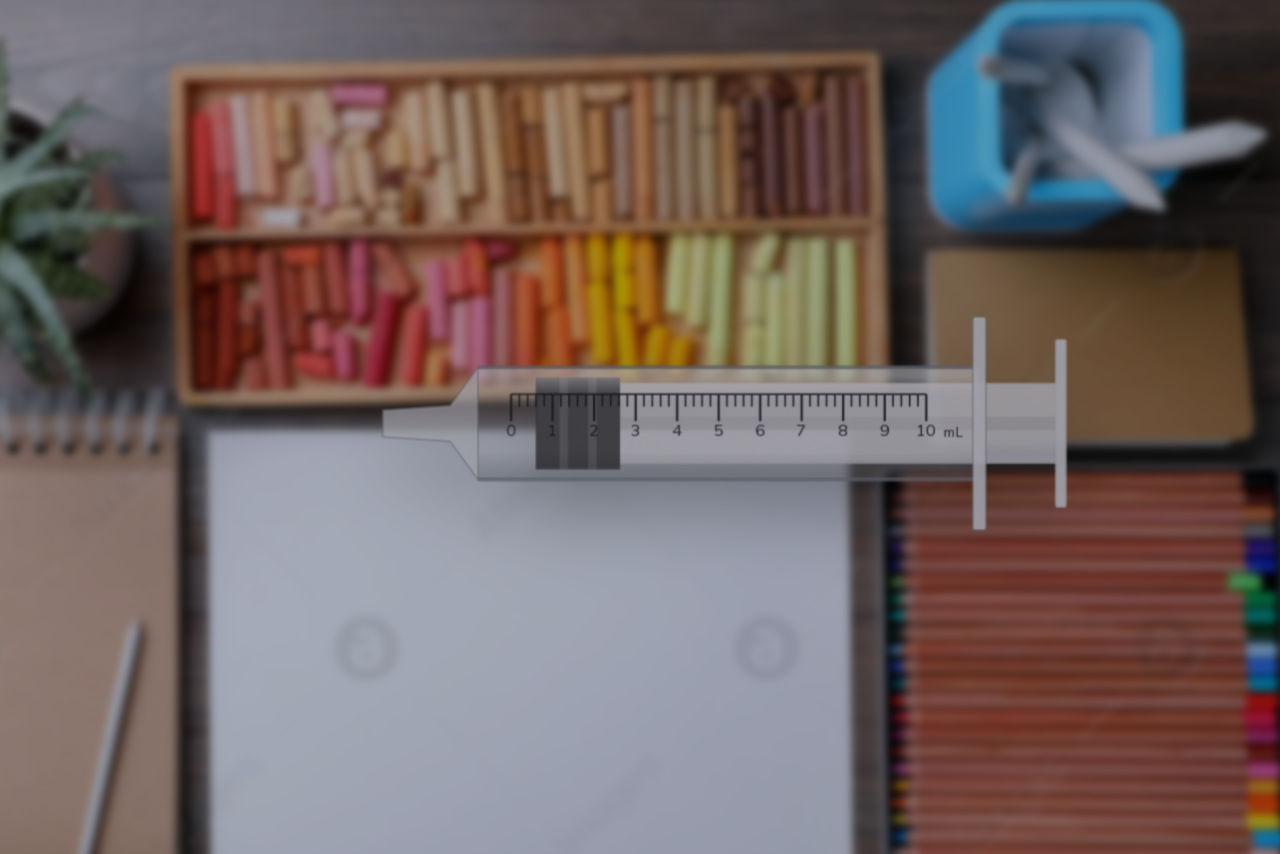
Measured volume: 0.6
